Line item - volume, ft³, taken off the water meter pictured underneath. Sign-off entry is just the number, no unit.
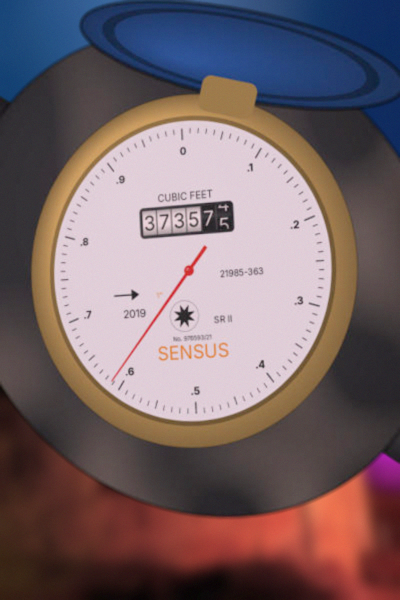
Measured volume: 373574.61
